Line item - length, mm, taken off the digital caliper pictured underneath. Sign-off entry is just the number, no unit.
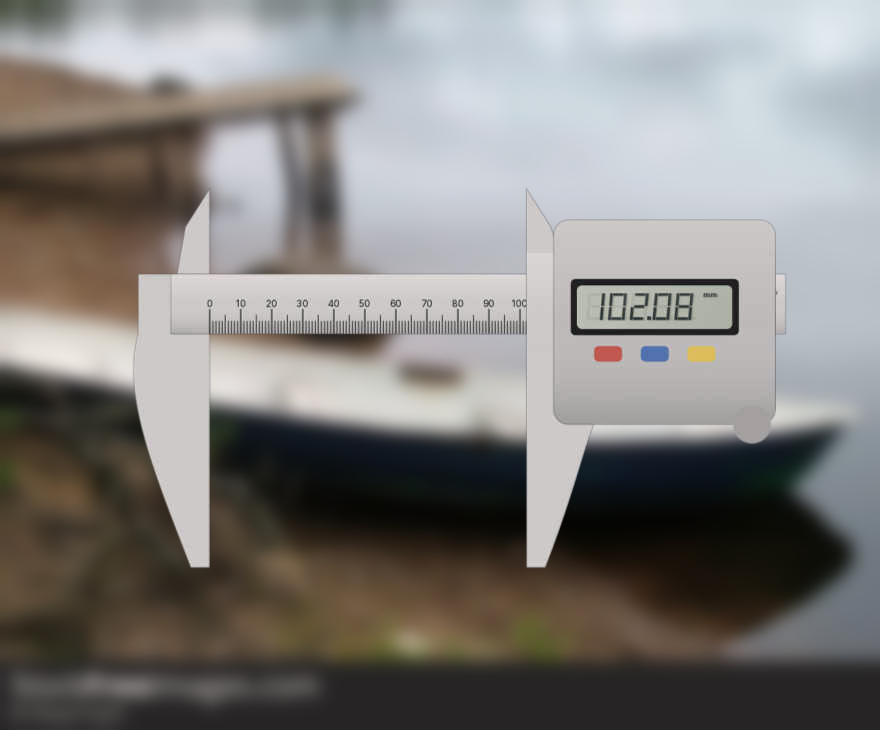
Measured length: 102.08
